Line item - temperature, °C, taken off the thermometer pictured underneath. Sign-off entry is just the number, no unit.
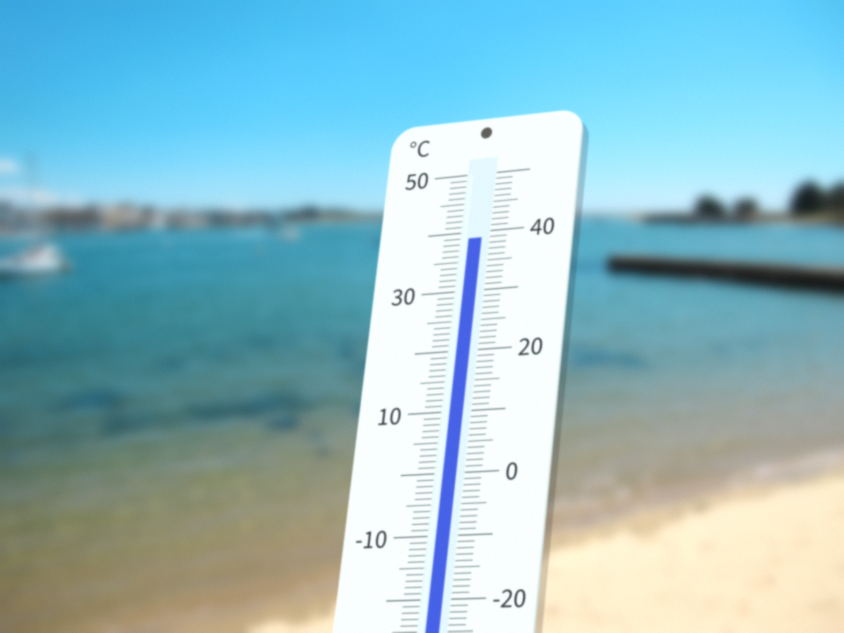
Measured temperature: 39
